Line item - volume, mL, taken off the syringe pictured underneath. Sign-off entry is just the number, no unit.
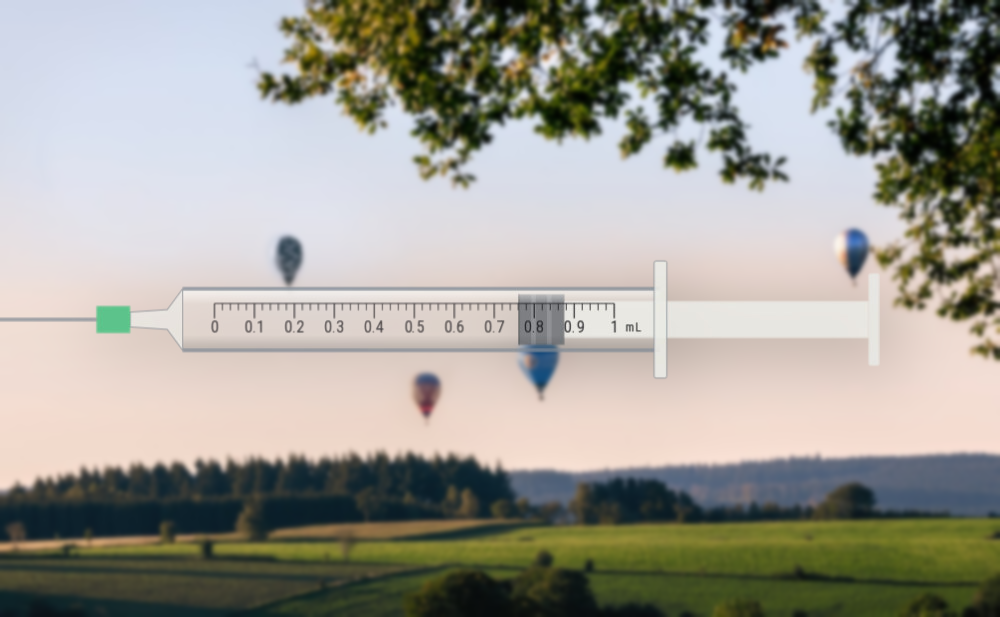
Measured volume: 0.76
